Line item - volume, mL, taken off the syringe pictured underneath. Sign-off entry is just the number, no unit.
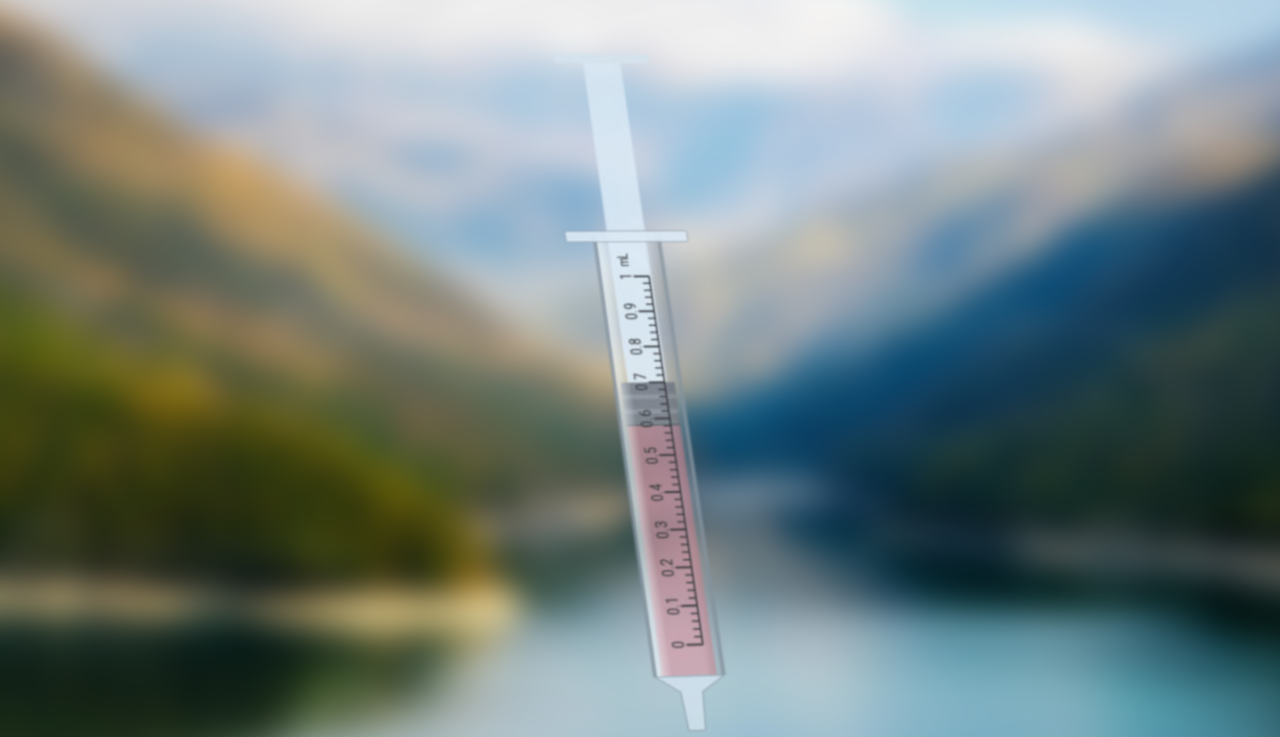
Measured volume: 0.58
